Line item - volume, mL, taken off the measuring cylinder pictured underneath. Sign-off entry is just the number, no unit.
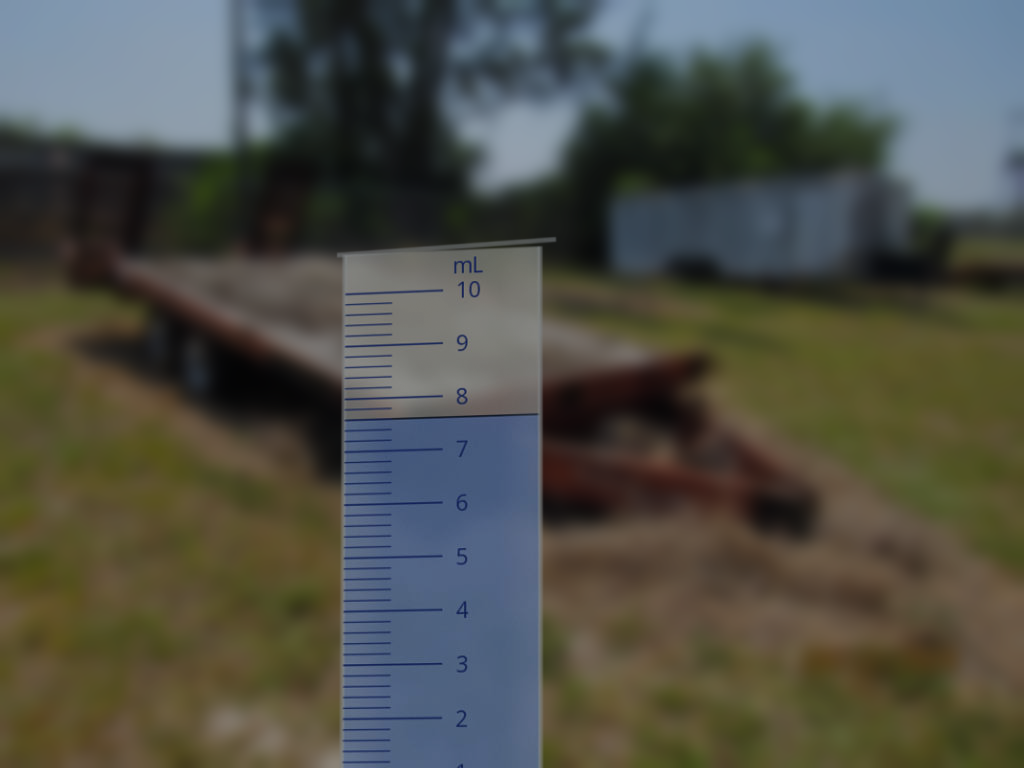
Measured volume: 7.6
